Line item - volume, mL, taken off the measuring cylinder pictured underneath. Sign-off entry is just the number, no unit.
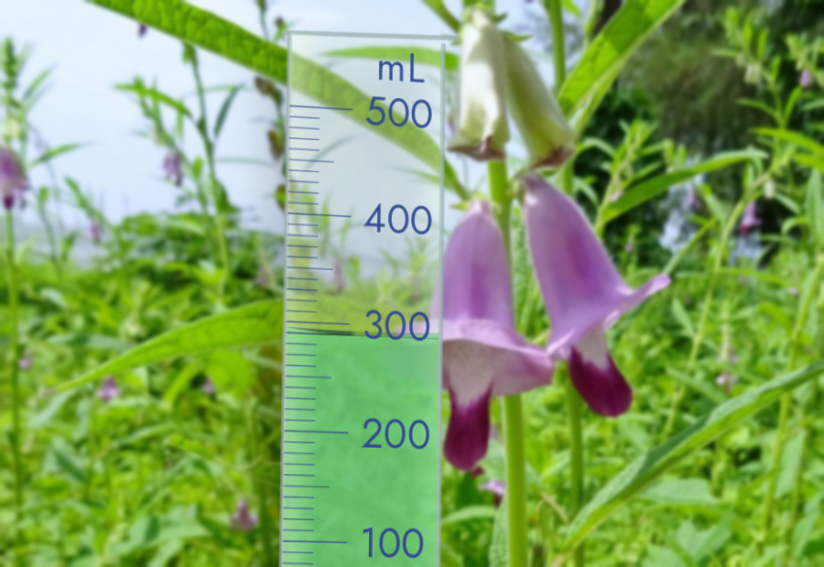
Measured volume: 290
